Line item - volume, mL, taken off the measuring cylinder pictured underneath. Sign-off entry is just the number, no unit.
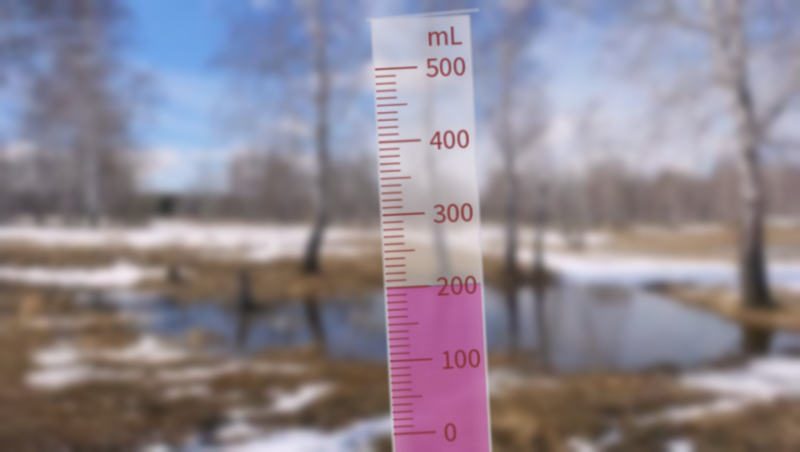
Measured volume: 200
